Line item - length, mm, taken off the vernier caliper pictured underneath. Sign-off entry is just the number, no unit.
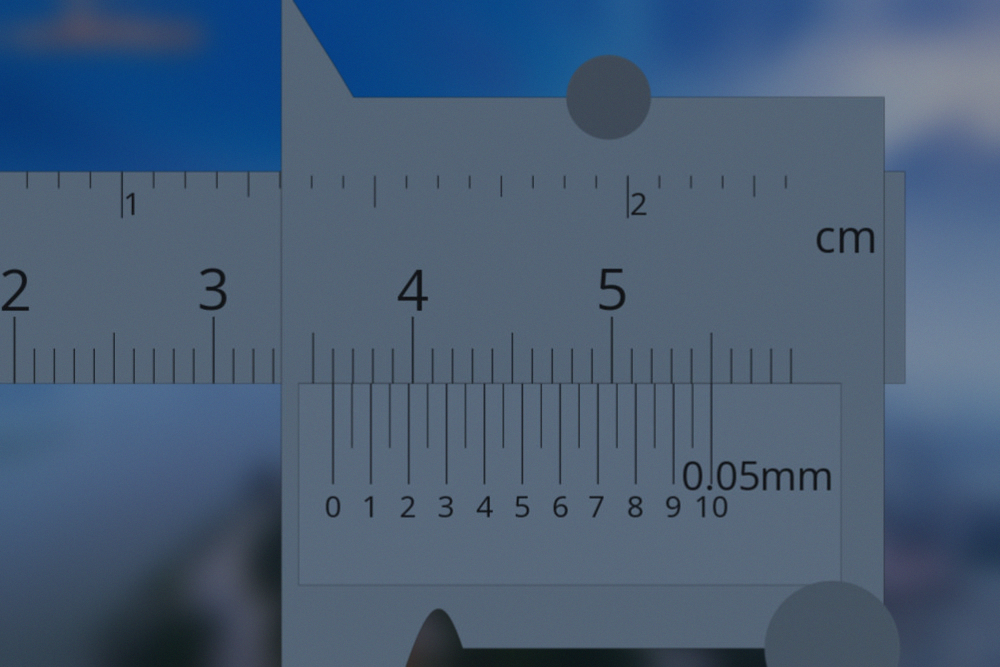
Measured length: 36.0
